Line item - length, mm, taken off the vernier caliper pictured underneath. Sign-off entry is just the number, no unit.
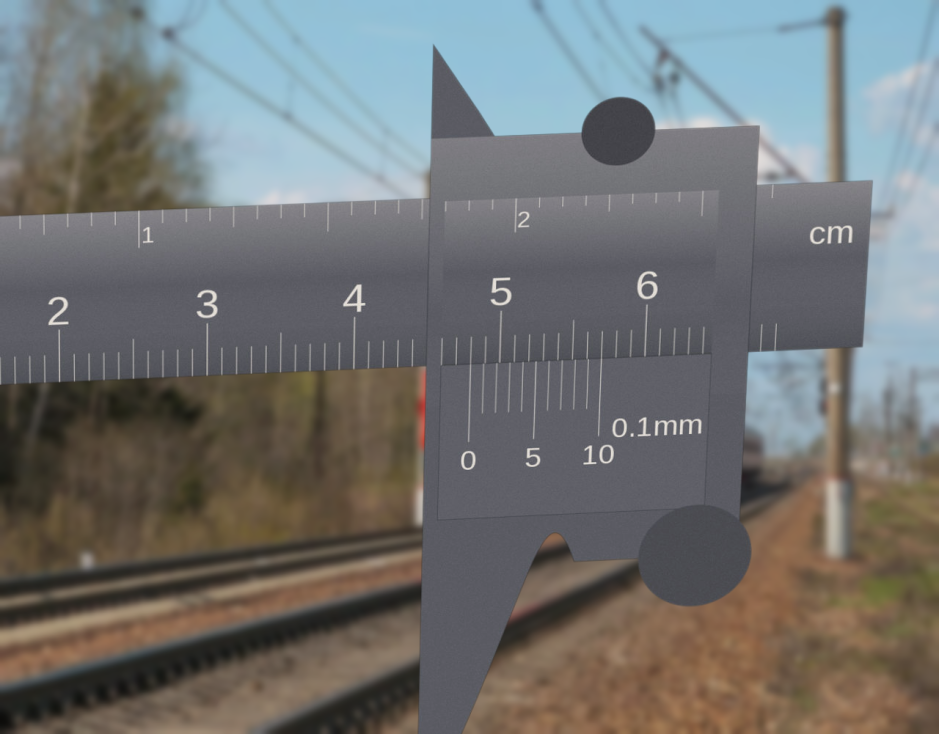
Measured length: 48.0
